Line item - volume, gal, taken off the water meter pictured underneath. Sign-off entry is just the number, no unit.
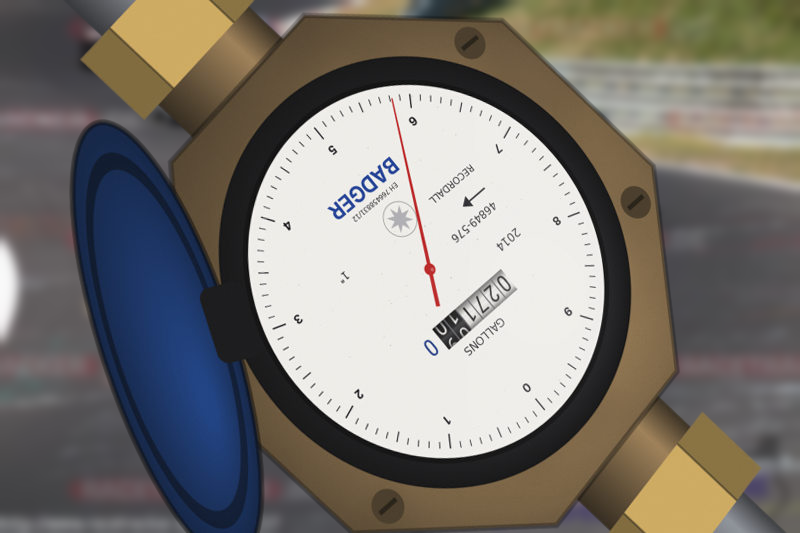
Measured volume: 271095.8
